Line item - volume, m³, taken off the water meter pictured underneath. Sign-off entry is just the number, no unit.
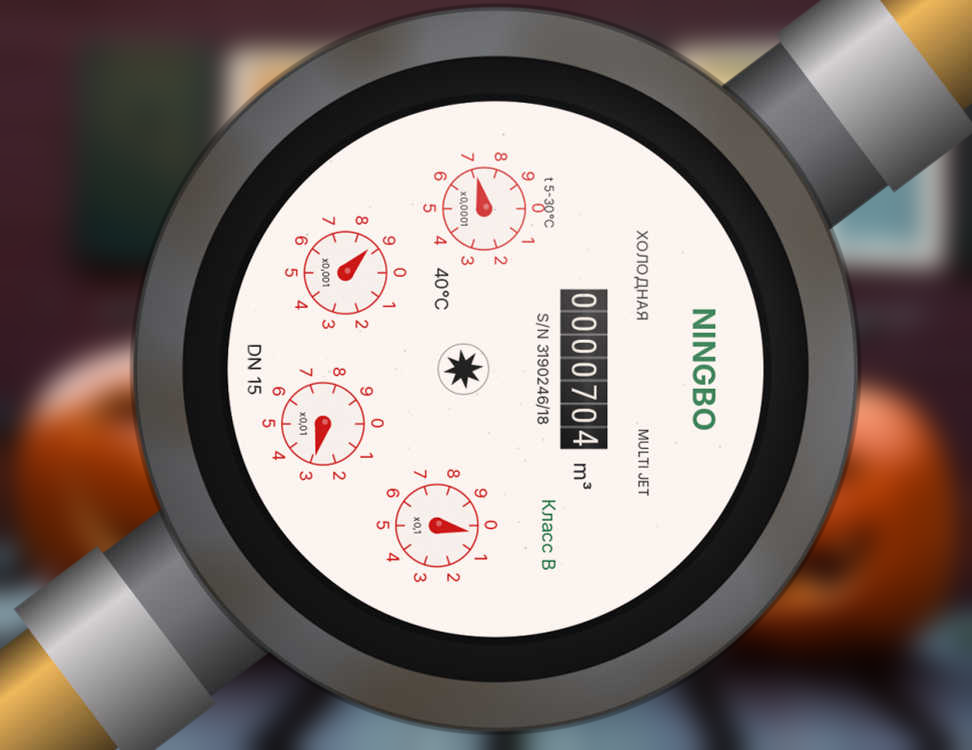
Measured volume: 704.0287
